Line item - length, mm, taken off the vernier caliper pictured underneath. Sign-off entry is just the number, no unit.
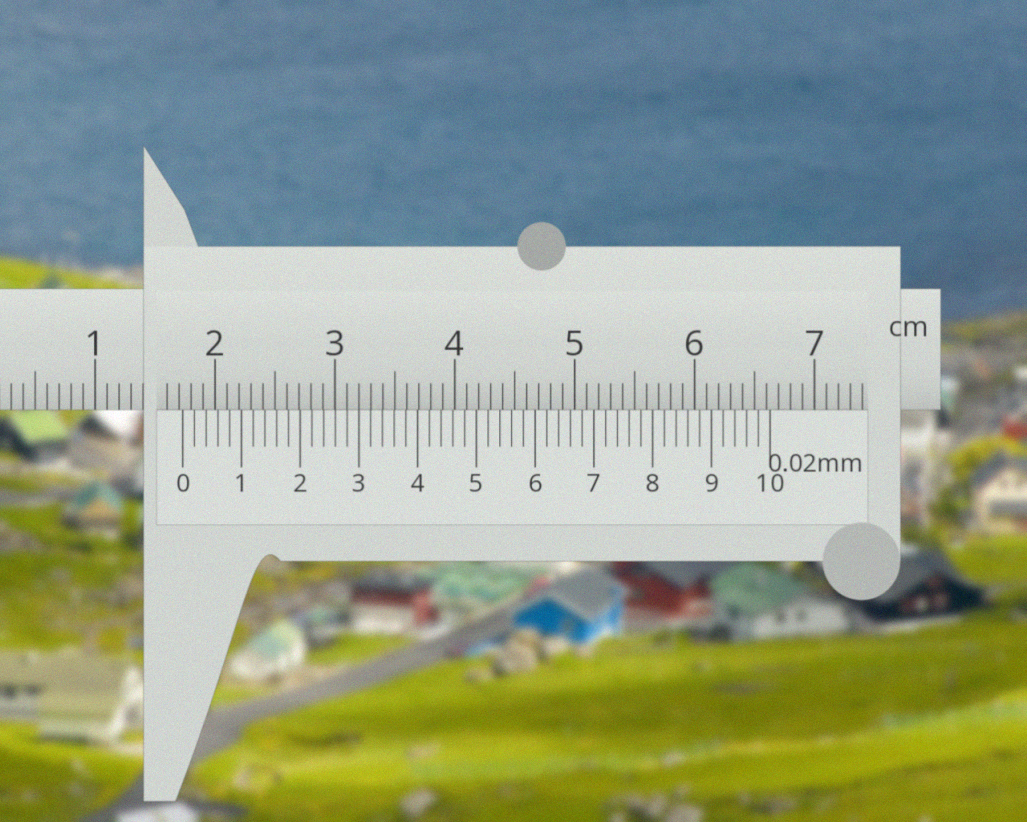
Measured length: 17.3
